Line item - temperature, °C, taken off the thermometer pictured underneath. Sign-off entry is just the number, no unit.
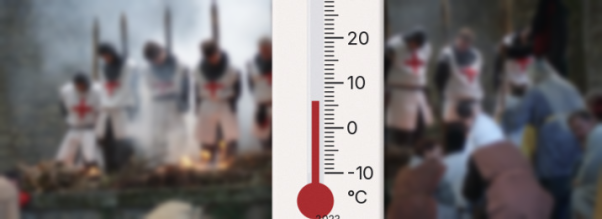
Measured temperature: 6
